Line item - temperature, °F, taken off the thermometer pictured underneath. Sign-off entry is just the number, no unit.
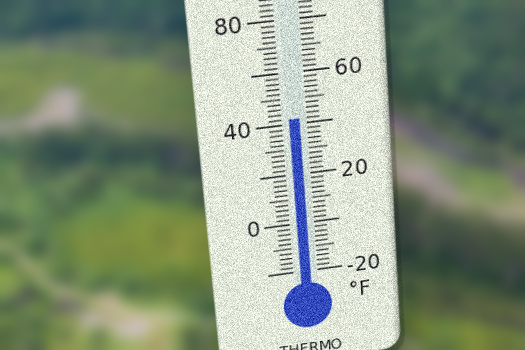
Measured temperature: 42
